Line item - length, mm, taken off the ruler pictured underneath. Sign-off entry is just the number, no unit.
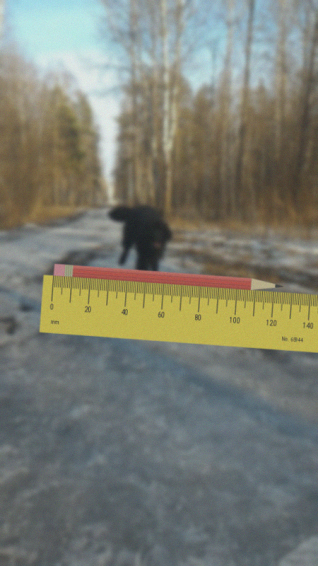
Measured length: 125
